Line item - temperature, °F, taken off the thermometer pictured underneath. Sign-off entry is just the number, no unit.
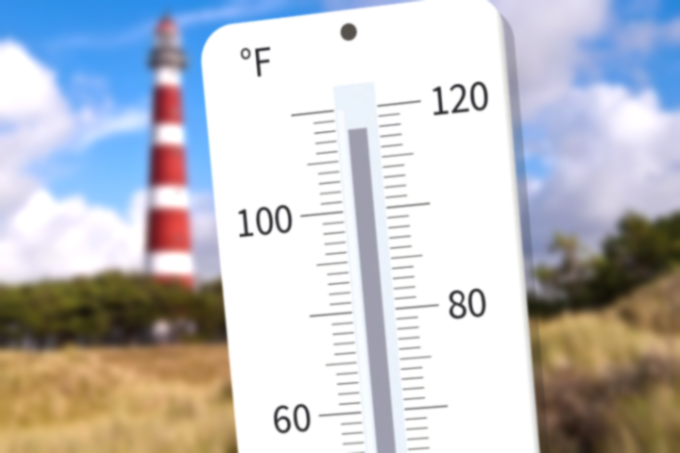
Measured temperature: 116
